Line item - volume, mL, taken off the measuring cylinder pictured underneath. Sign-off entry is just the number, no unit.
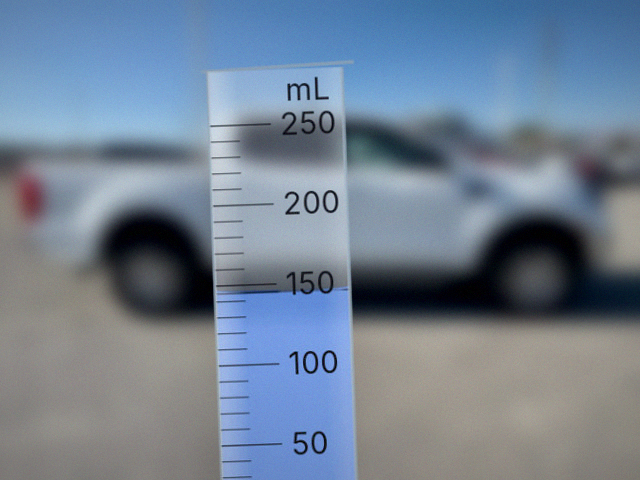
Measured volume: 145
